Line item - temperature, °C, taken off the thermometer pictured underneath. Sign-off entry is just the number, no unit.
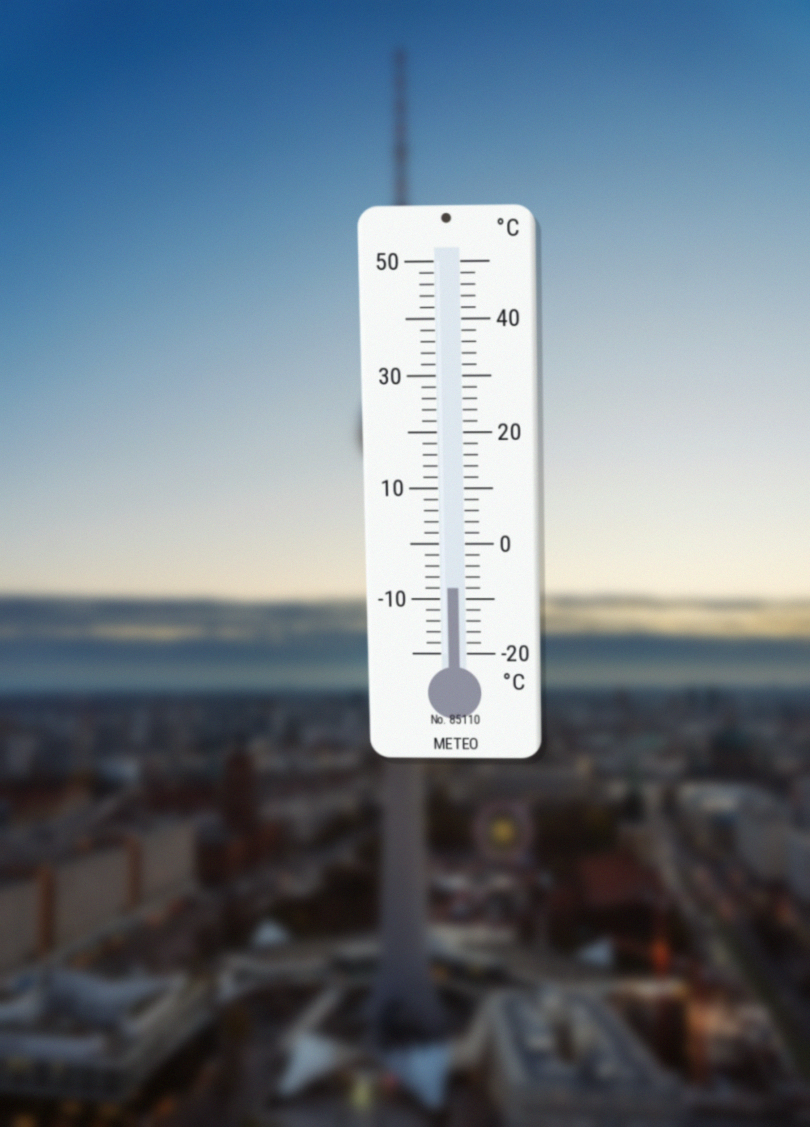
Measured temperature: -8
